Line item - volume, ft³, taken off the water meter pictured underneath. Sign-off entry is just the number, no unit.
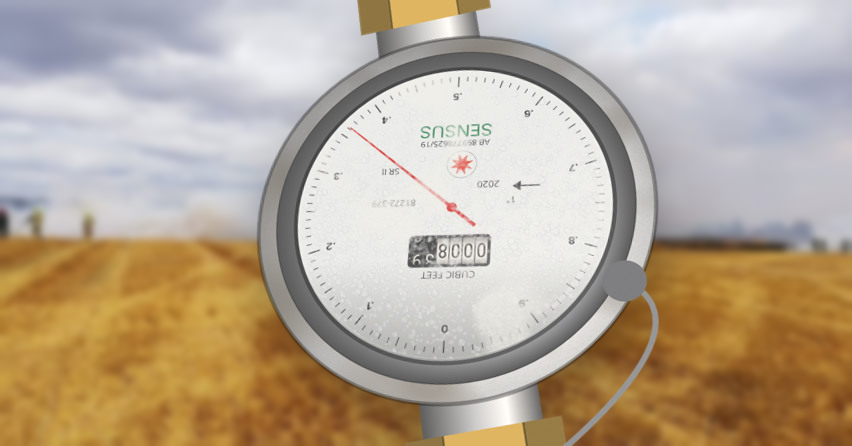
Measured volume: 839.36
